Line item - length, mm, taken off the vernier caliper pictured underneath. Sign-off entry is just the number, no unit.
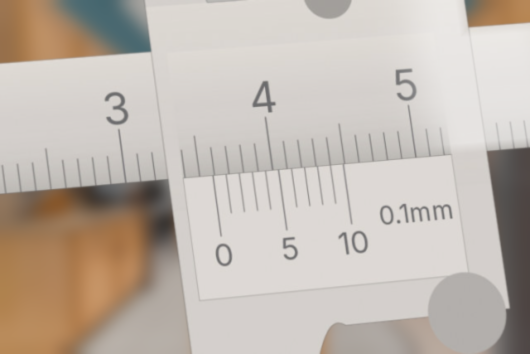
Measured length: 35.9
